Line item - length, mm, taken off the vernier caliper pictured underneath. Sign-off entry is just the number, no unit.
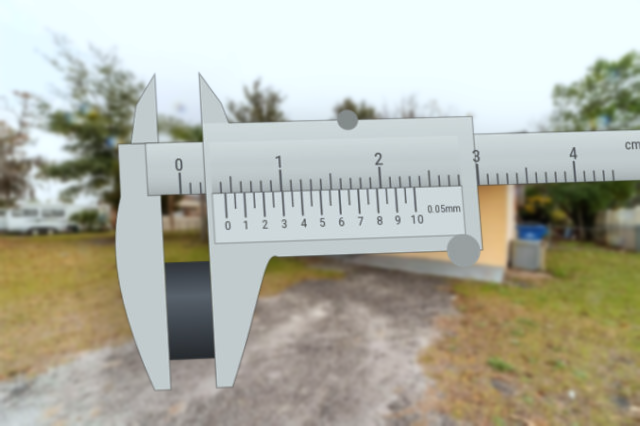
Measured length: 4.4
